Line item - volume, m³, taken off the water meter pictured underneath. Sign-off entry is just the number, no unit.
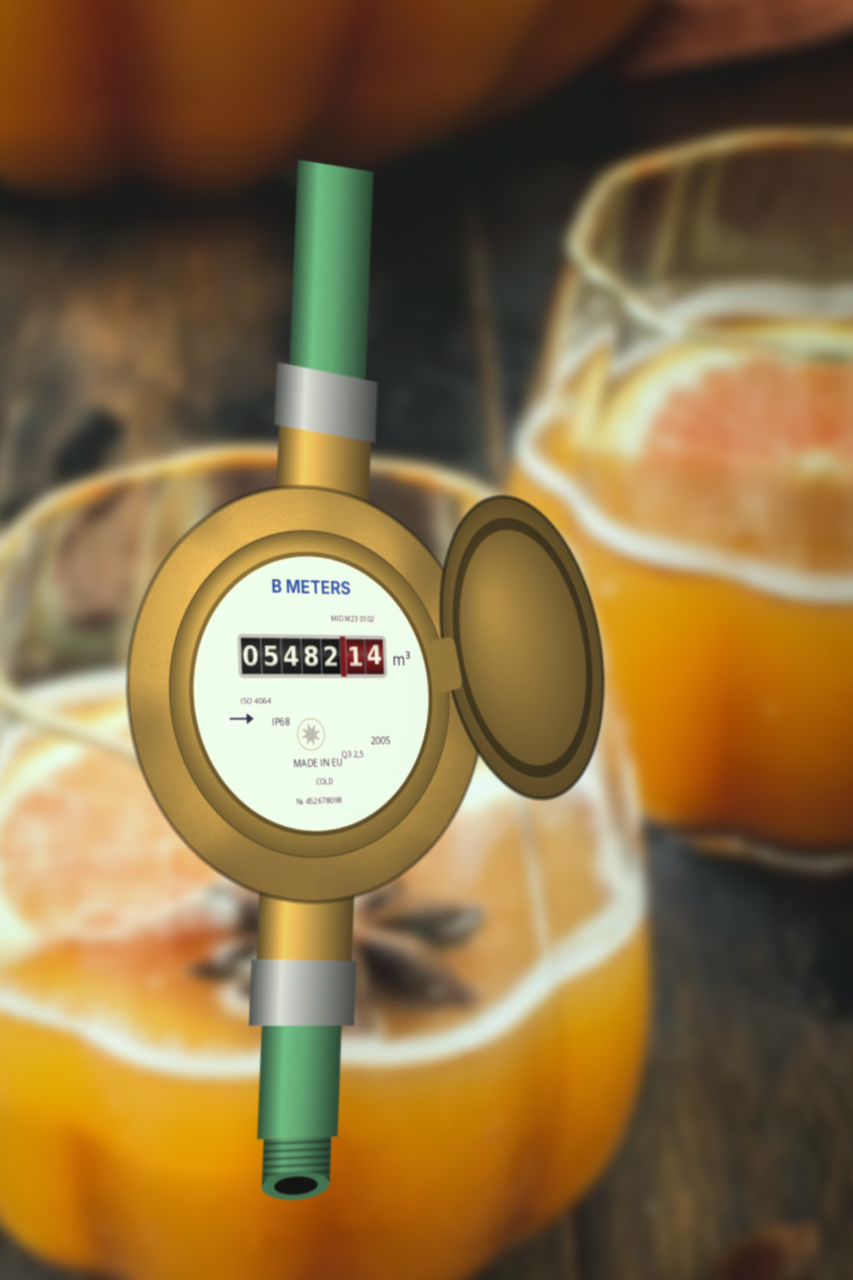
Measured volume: 5482.14
